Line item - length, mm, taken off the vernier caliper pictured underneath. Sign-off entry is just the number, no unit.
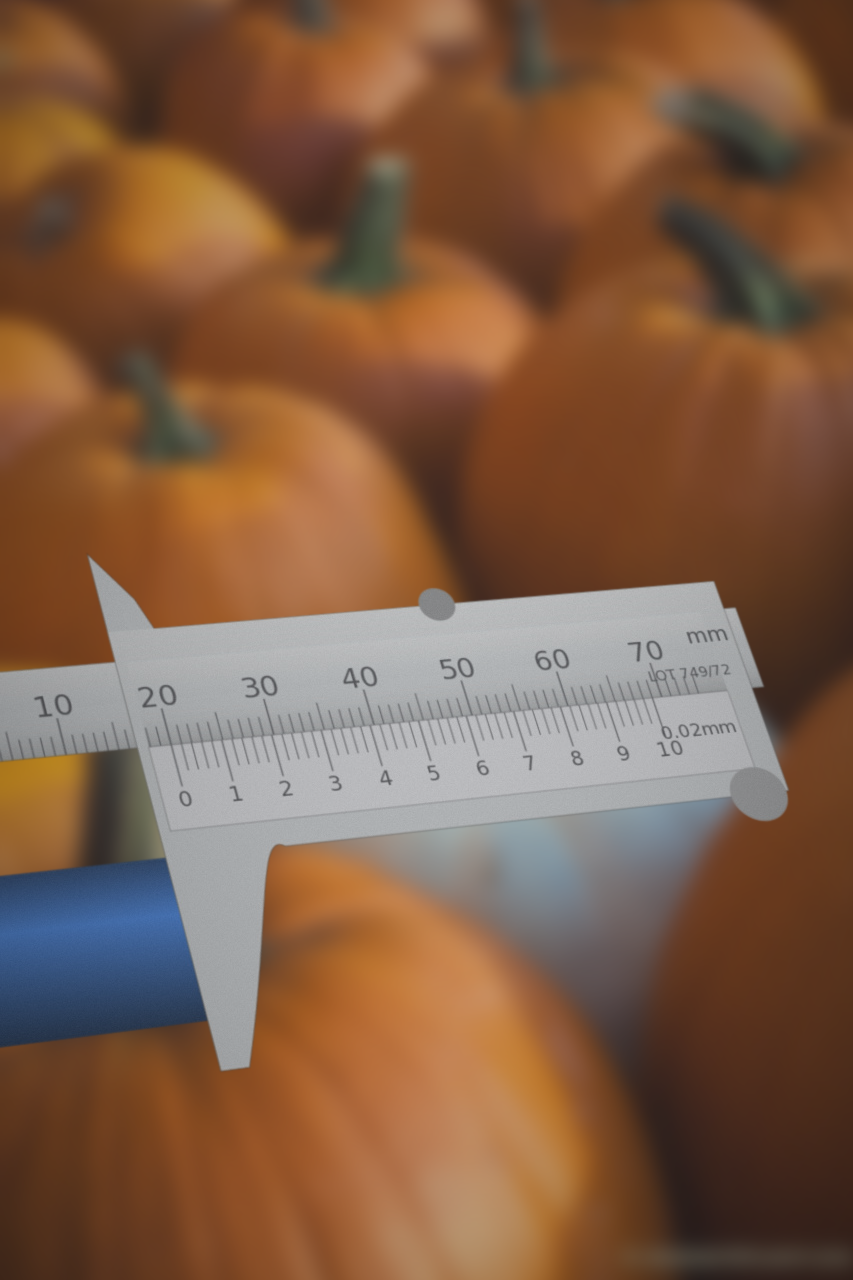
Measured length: 20.0
